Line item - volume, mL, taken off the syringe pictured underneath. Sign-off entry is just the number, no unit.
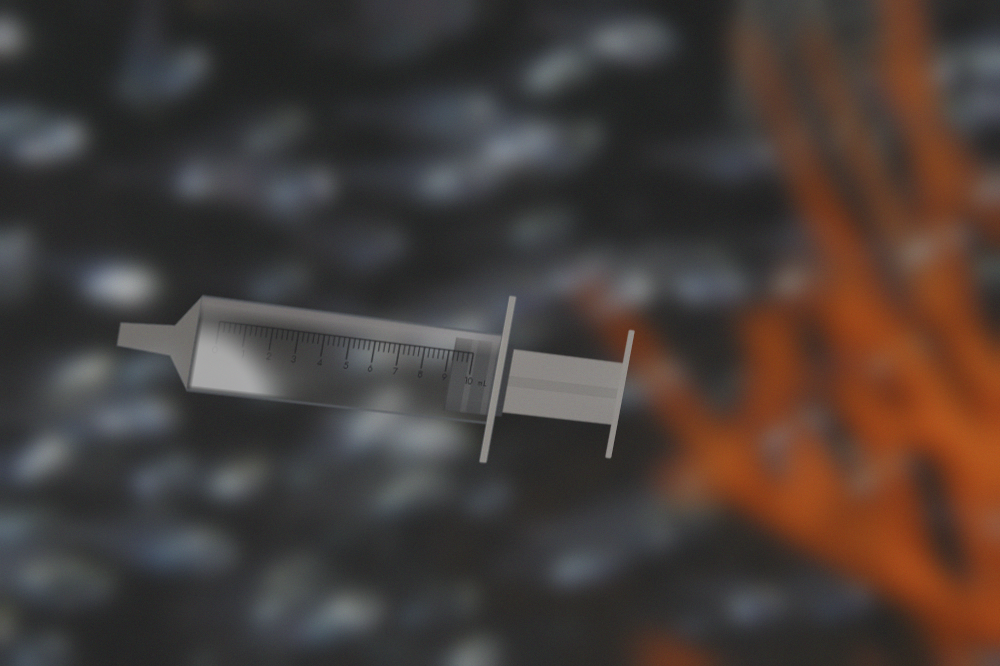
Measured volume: 9.2
